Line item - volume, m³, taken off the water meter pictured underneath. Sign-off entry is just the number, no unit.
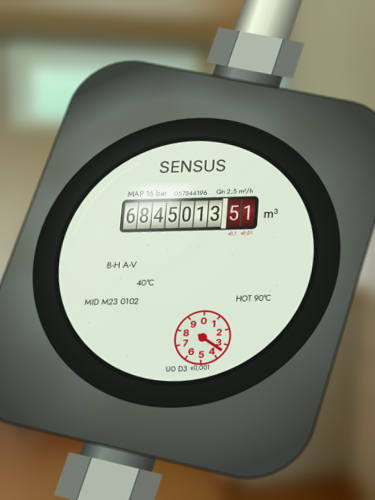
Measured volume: 6845013.513
